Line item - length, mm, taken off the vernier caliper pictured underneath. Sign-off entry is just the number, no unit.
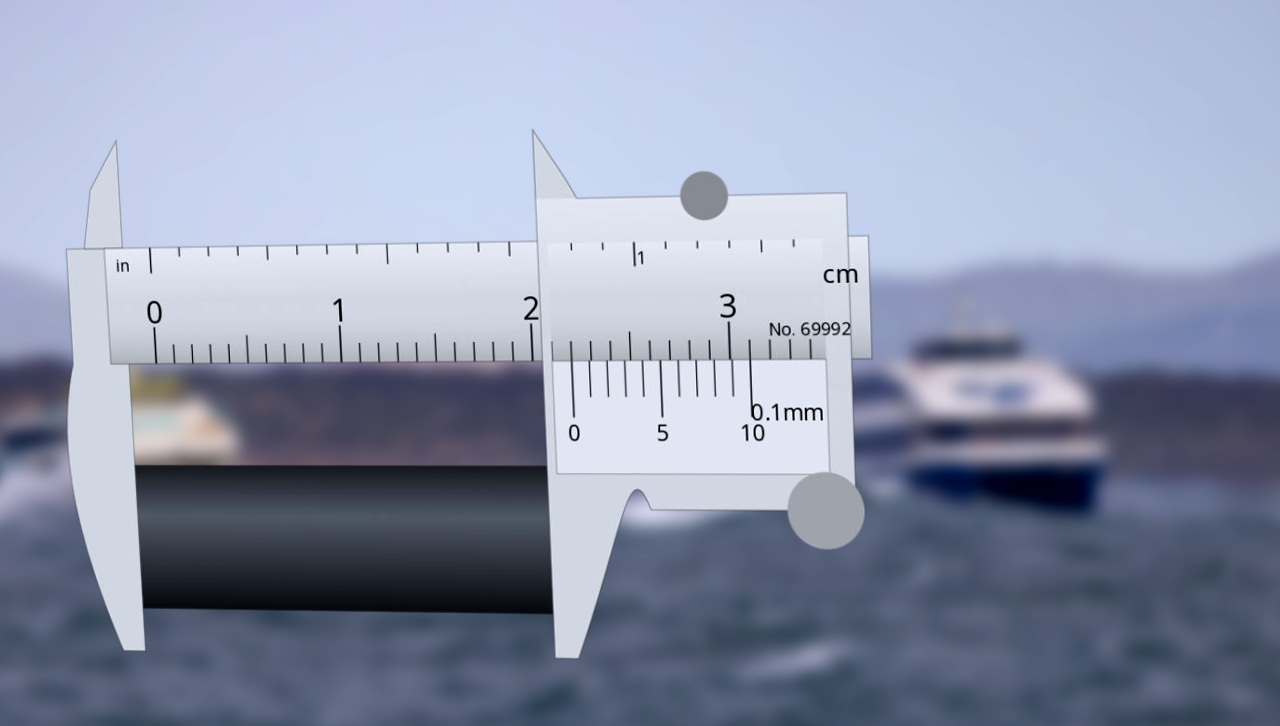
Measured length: 22.0
